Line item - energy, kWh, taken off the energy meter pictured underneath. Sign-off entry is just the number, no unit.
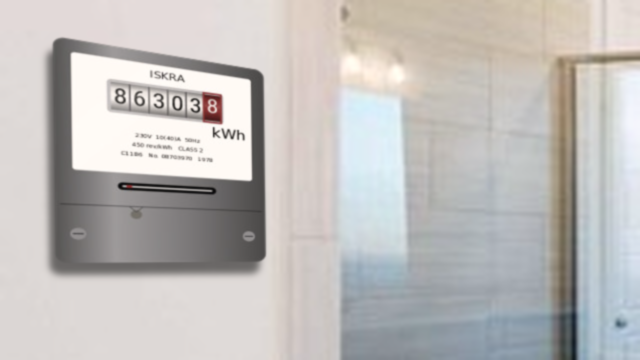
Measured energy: 86303.8
